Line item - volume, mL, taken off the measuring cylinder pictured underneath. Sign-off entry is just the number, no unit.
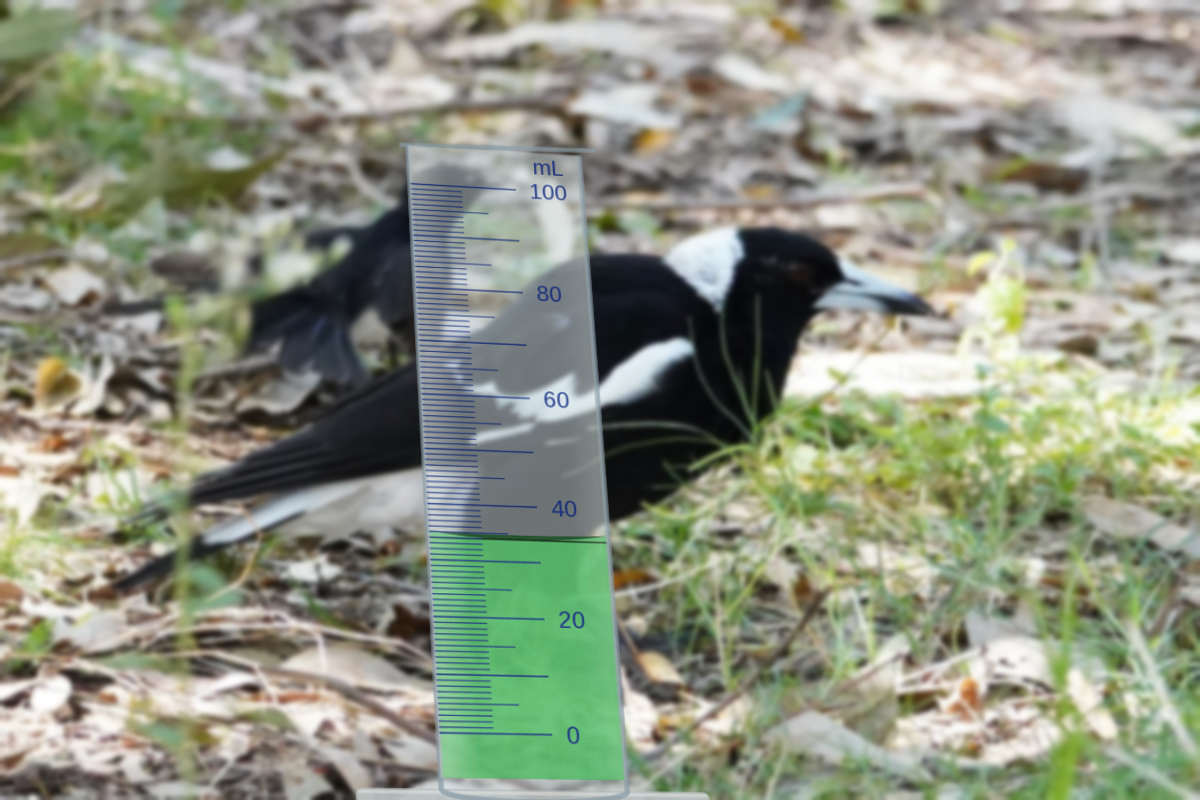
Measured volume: 34
